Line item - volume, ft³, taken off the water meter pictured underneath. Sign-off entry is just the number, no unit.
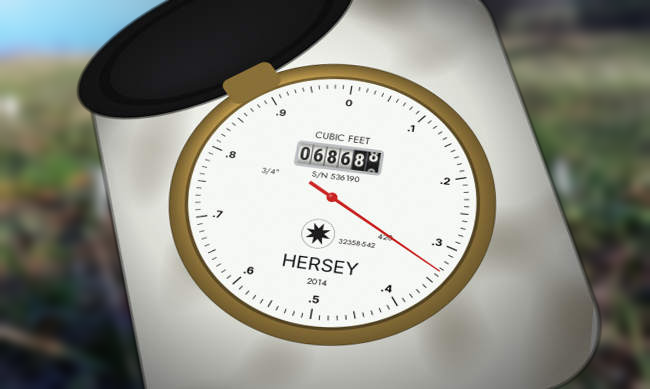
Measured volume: 68688.33
